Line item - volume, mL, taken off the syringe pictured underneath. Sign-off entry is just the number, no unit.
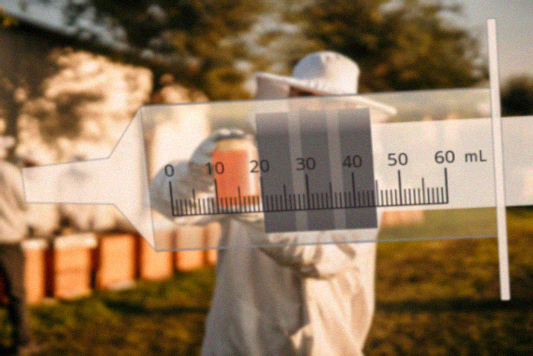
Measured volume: 20
